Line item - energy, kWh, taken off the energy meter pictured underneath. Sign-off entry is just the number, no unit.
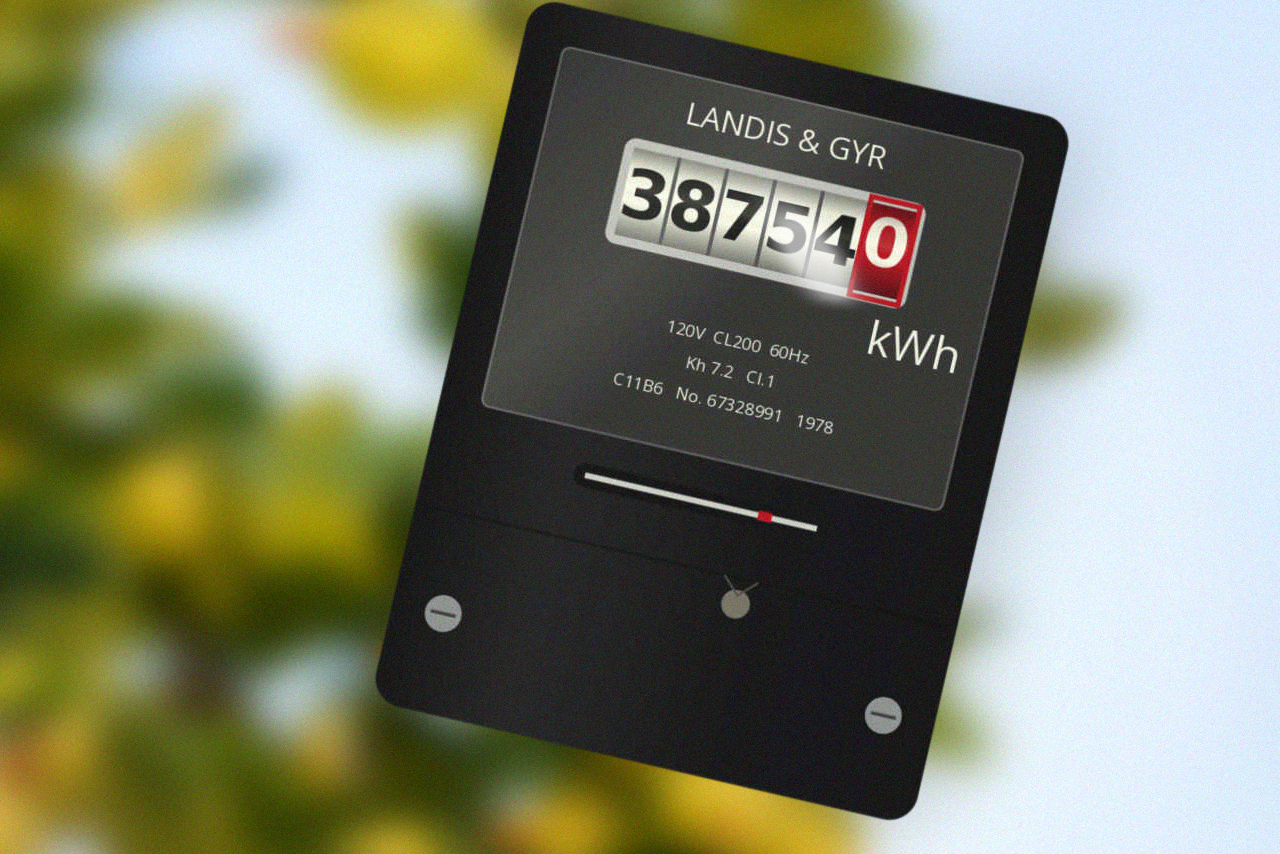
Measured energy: 38754.0
